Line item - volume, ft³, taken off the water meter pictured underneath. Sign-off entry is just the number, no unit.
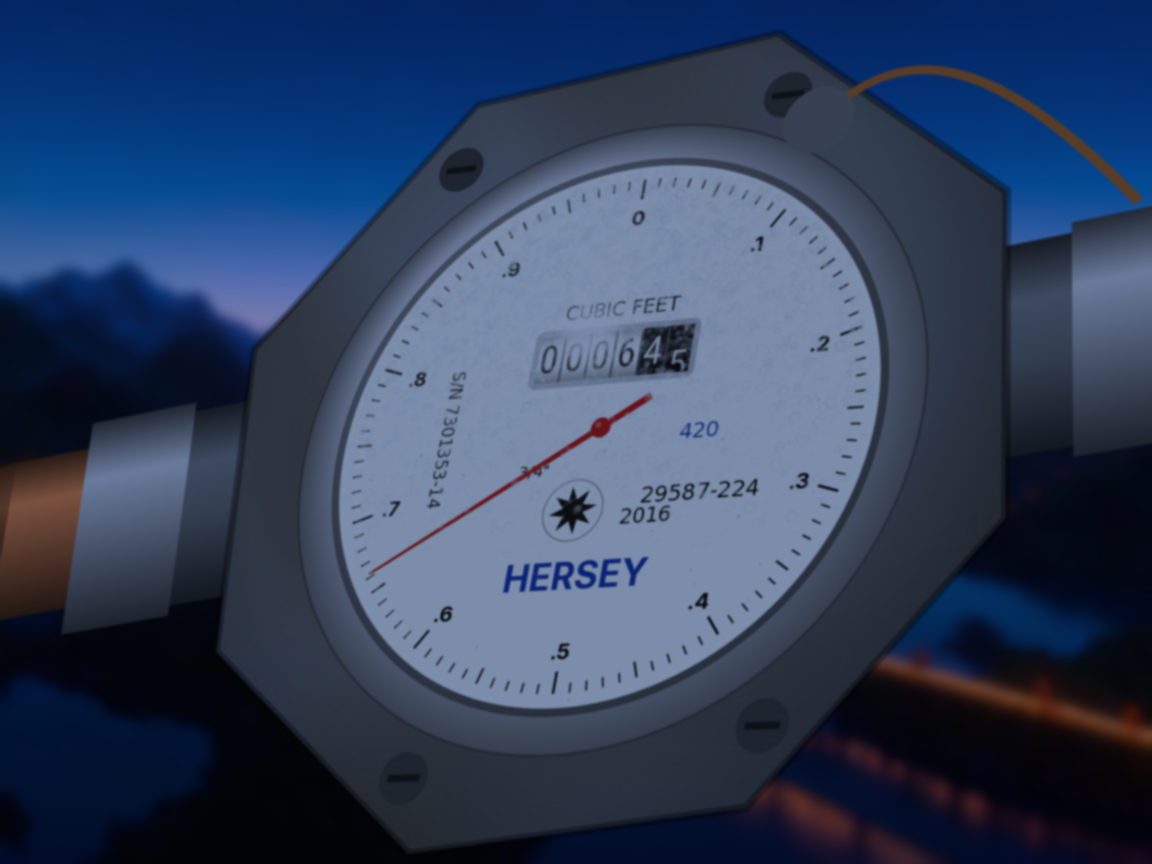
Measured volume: 644.66
